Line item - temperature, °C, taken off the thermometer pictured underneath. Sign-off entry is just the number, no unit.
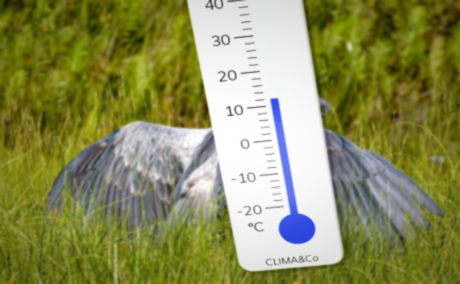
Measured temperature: 12
